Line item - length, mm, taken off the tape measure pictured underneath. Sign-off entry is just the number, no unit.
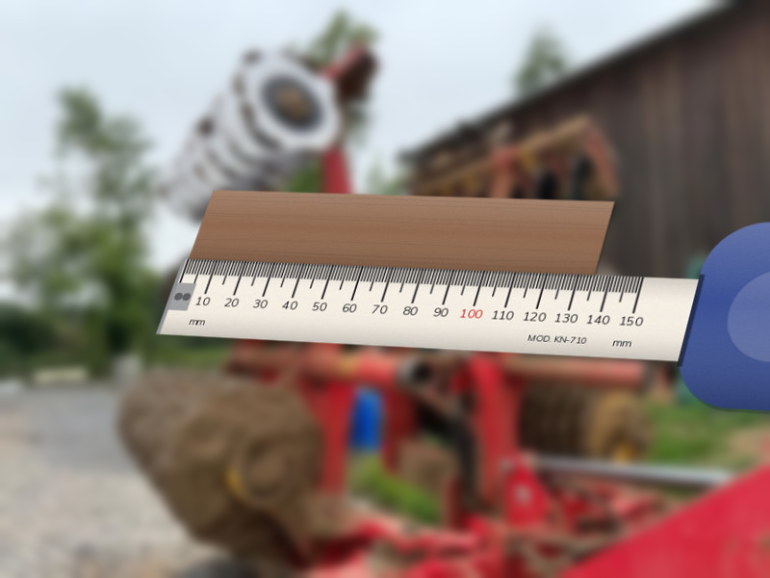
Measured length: 135
